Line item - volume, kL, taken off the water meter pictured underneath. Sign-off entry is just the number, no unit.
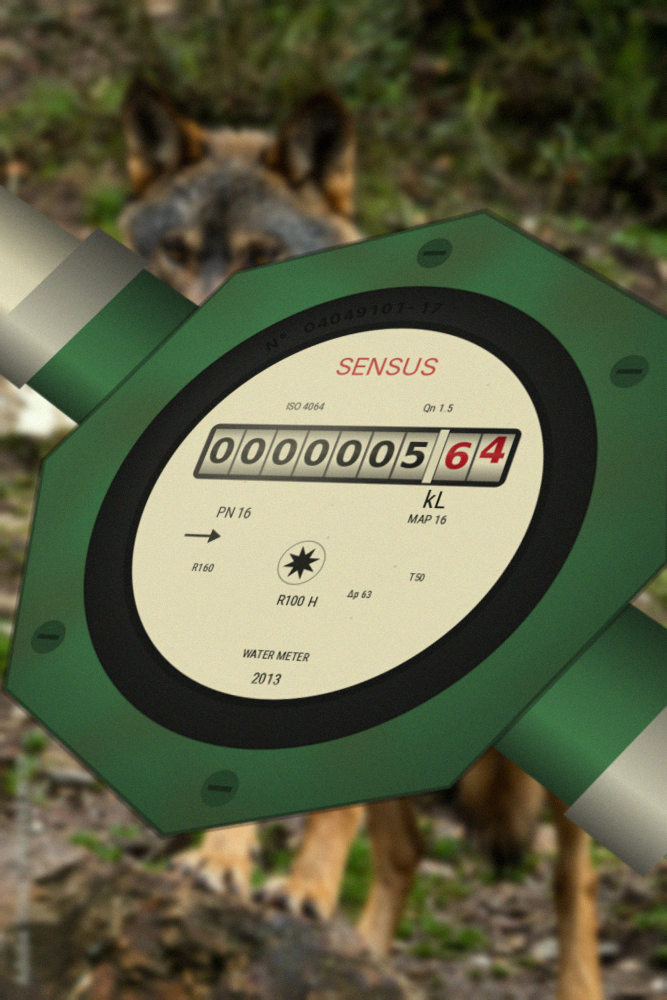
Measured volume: 5.64
